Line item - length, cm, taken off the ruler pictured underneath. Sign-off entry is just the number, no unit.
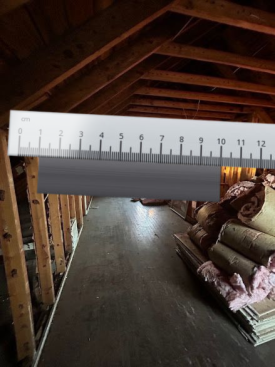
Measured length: 9
